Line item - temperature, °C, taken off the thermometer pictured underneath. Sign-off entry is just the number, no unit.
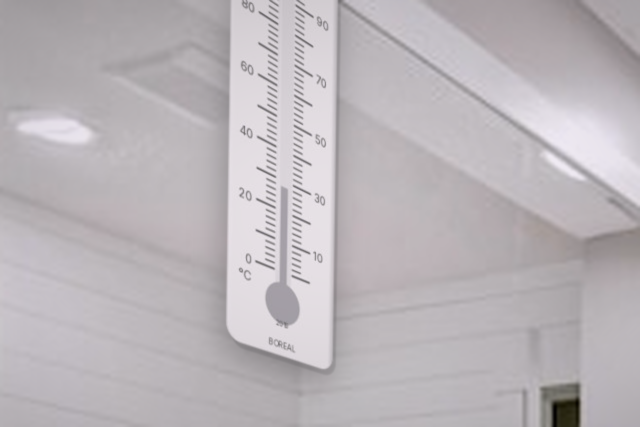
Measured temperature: 28
